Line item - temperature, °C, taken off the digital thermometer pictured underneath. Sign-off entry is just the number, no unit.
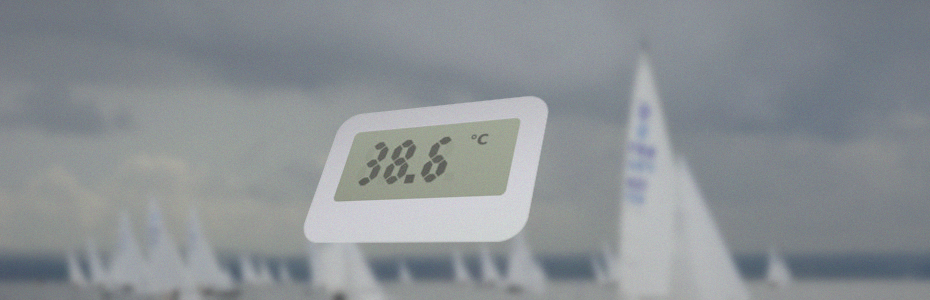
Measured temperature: 38.6
